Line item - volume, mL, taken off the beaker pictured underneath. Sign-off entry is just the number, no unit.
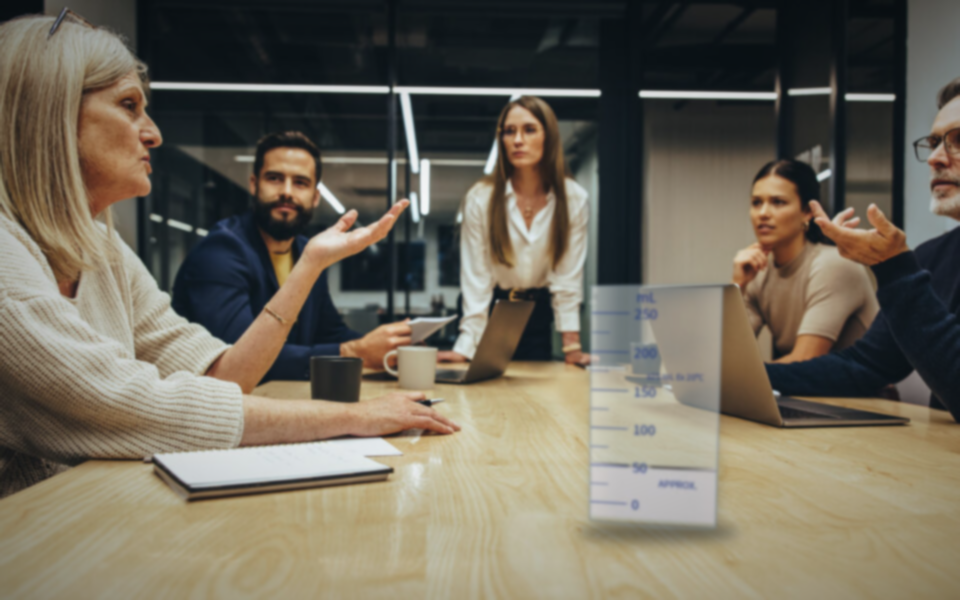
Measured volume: 50
